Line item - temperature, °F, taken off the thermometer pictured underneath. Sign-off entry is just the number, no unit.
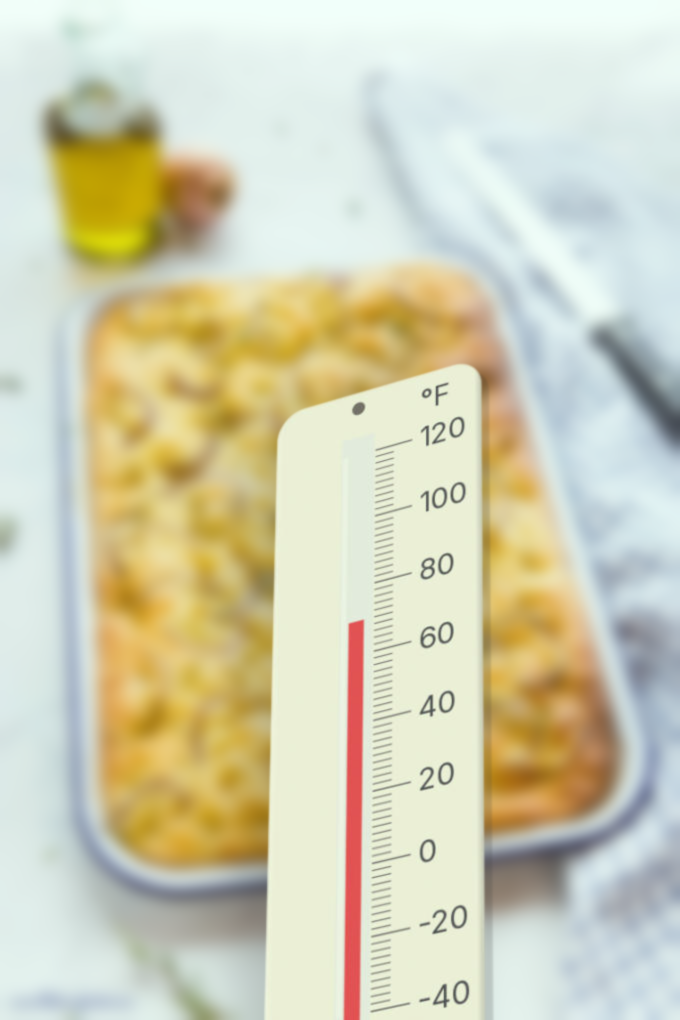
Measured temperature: 70
